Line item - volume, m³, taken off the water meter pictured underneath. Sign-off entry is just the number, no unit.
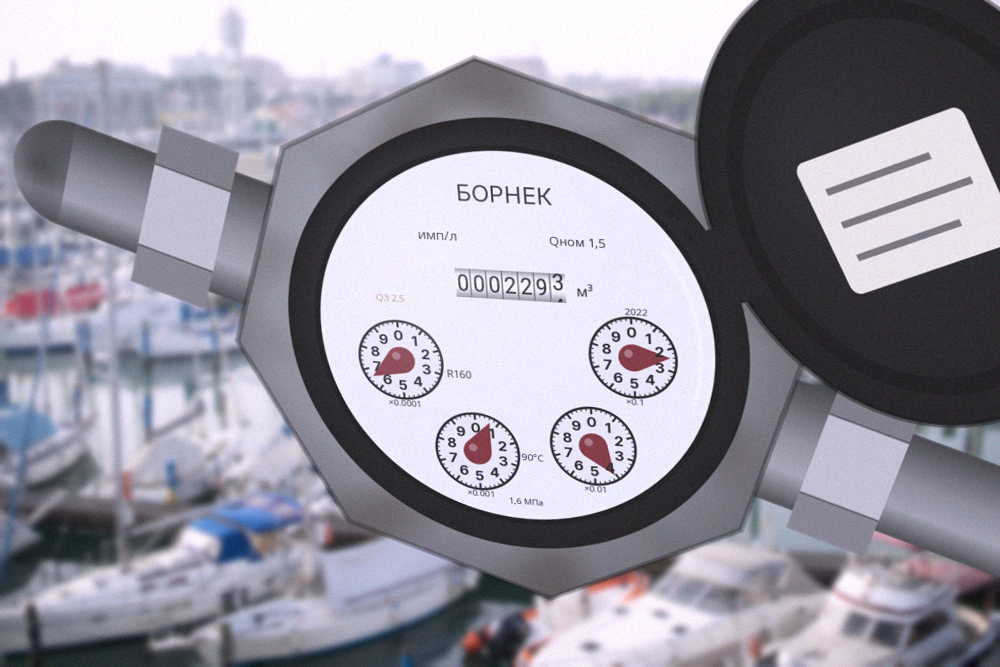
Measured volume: 2293.2406
